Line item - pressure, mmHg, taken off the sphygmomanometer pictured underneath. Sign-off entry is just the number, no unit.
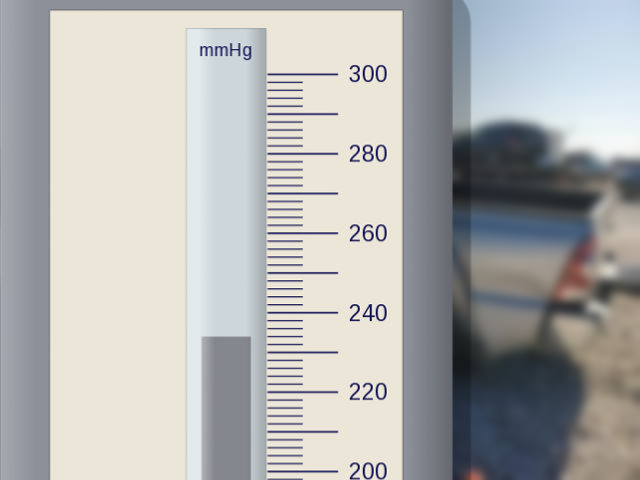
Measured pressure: 234
